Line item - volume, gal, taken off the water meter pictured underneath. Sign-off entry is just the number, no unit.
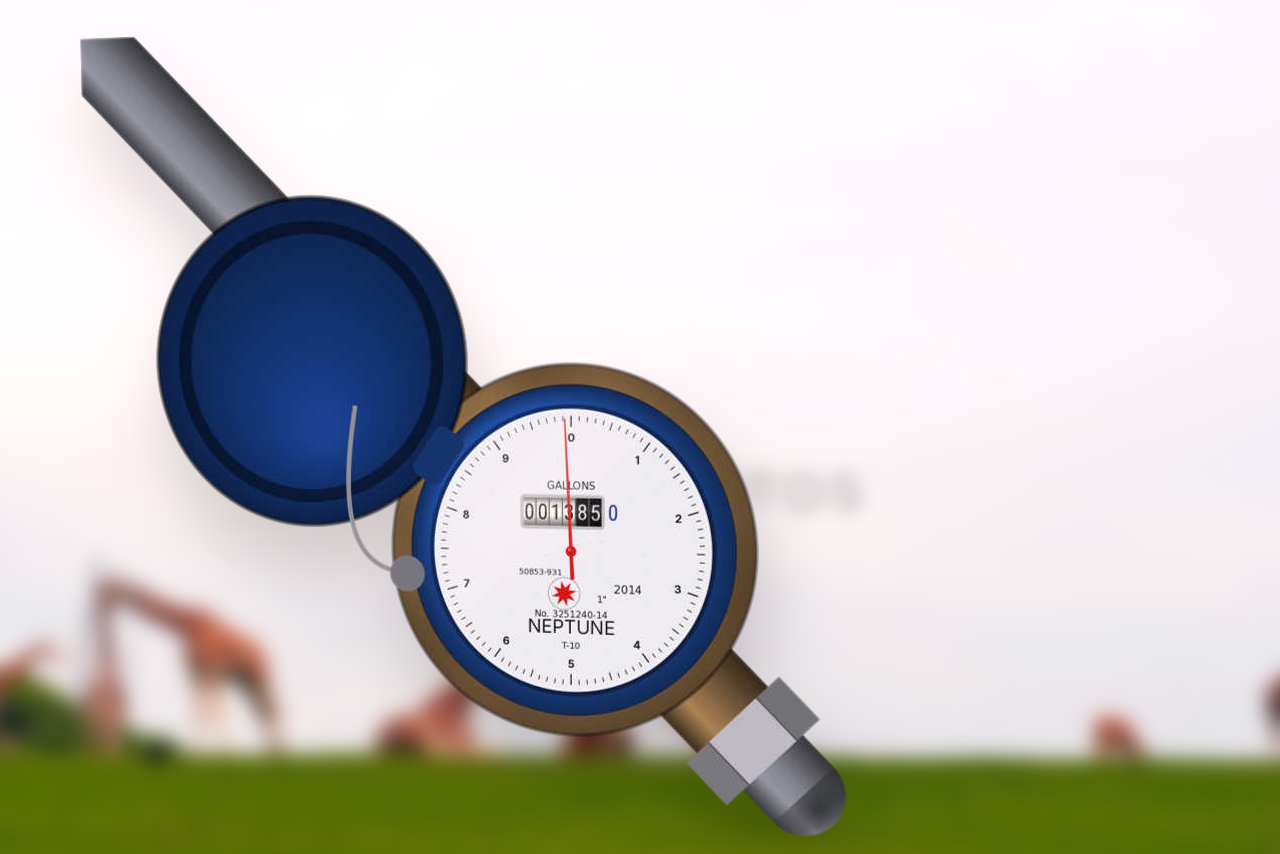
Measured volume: 13849.9
